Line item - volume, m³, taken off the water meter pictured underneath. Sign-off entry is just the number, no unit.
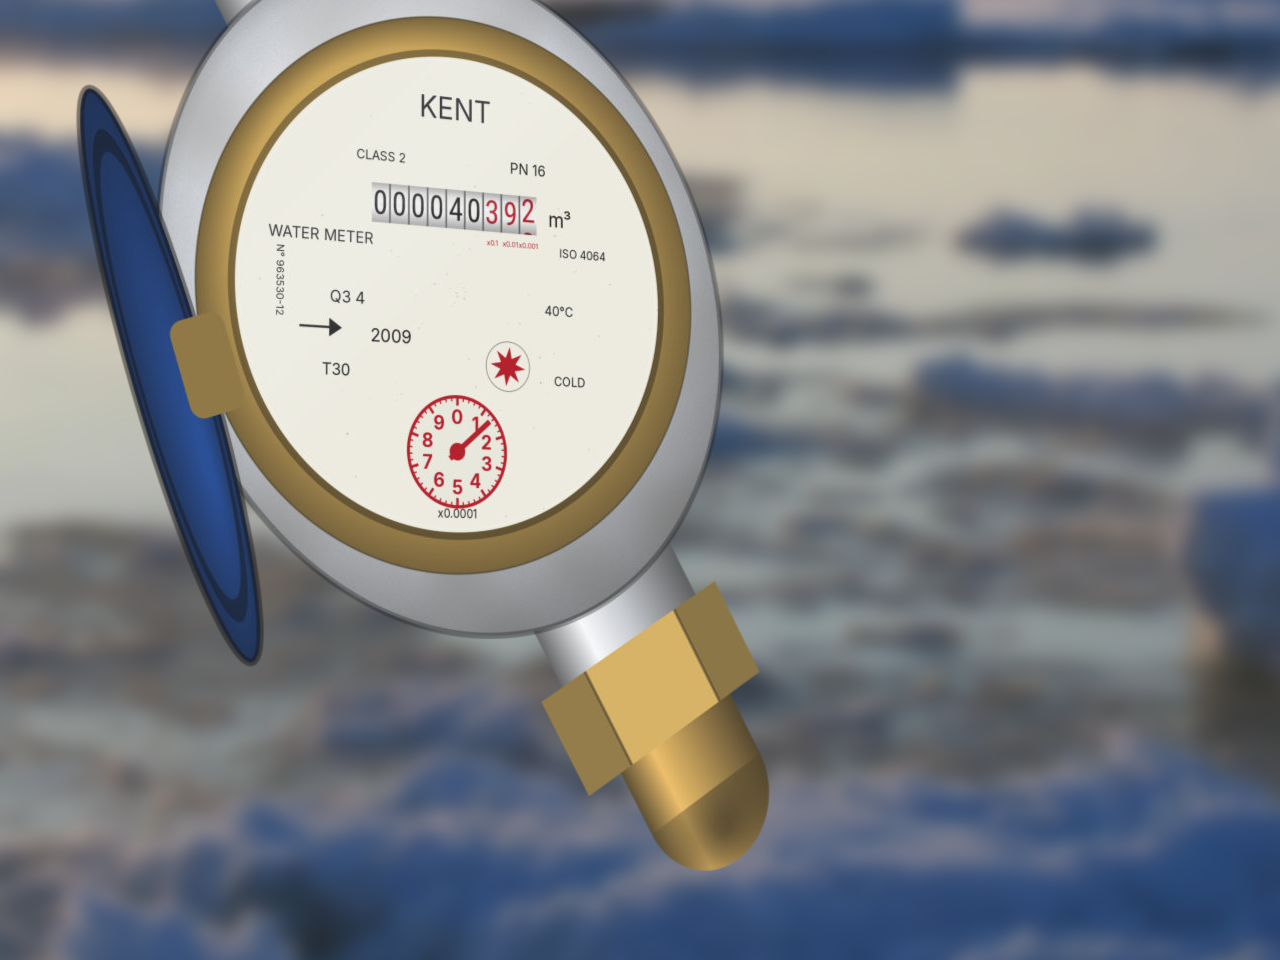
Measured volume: 40.3921
